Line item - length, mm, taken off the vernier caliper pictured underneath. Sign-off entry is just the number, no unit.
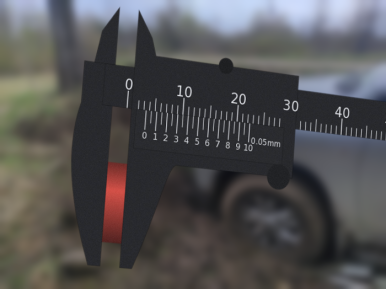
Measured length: 3.4
